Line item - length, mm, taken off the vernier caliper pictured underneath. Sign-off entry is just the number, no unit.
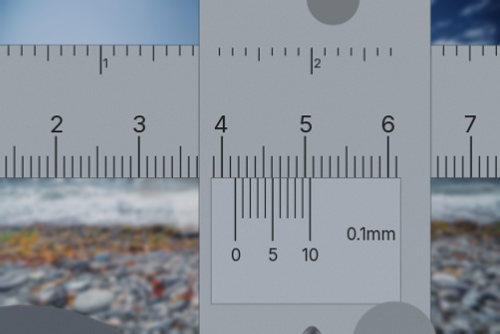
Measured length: 41.6
